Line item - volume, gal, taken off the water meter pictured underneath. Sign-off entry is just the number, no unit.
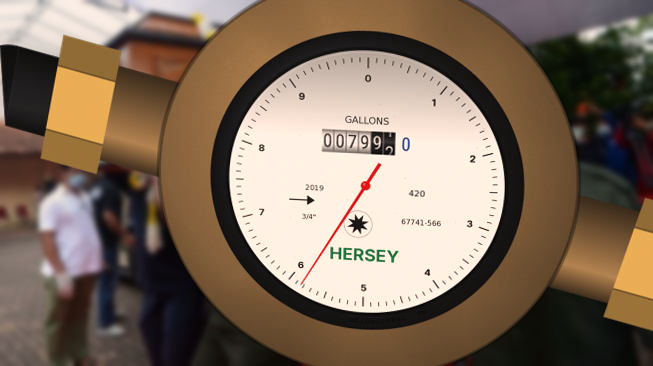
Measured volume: 79915.8
